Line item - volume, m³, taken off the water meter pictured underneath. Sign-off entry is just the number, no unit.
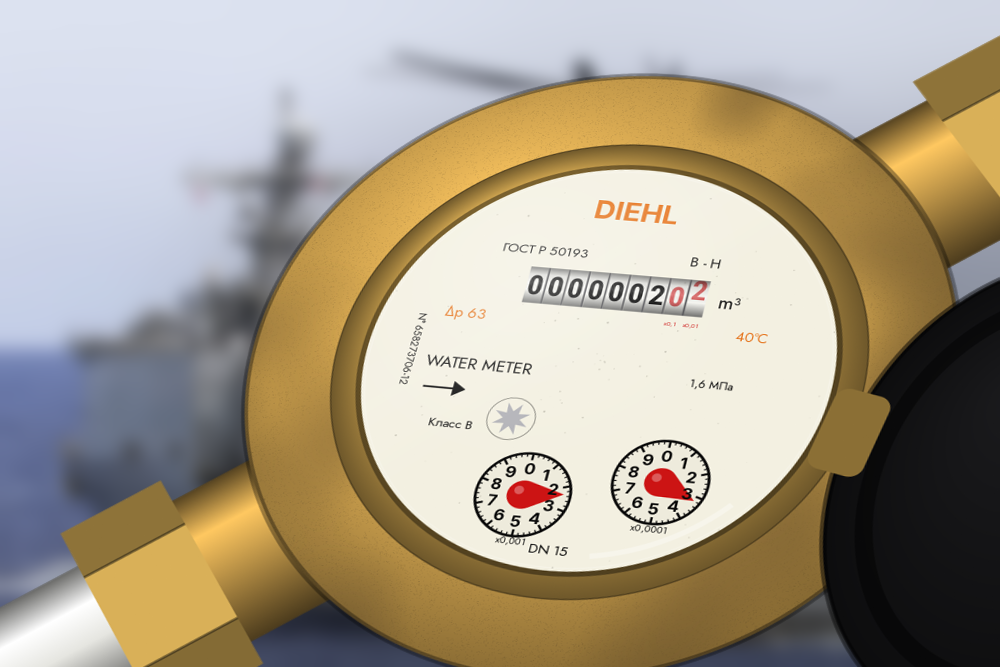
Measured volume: 2.0223
